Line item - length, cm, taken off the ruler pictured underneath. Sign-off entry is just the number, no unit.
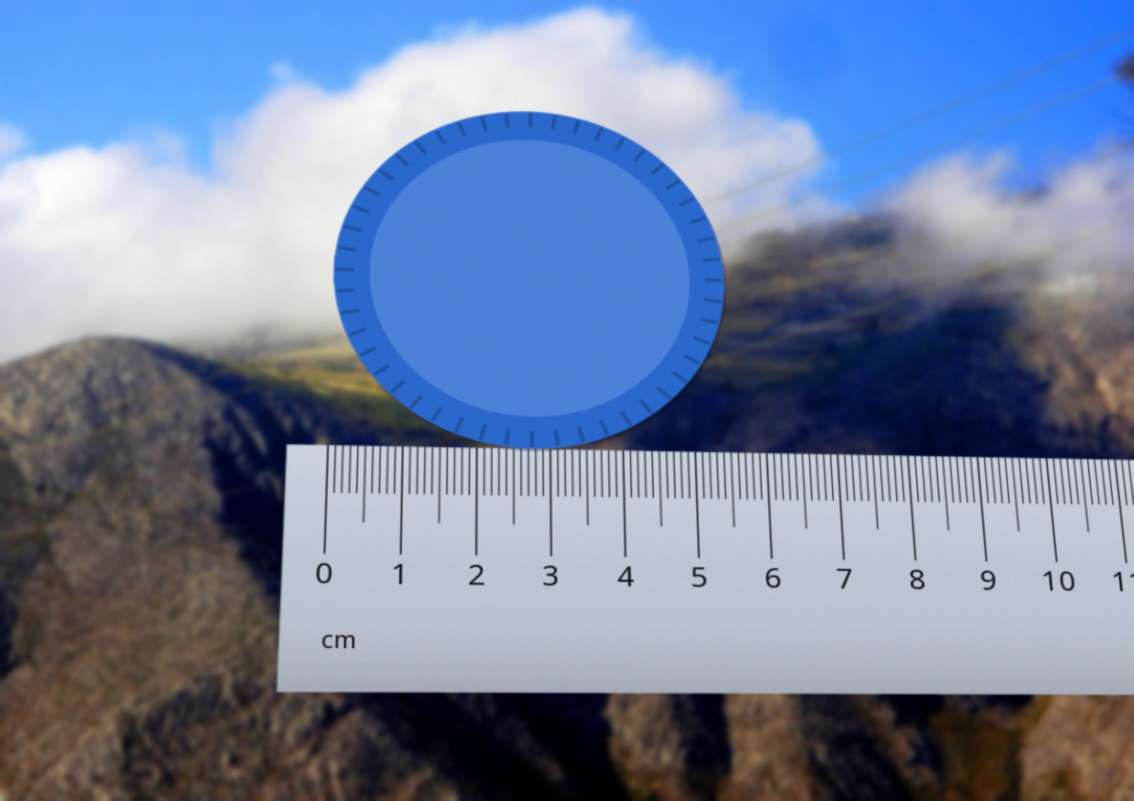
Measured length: 5.5
